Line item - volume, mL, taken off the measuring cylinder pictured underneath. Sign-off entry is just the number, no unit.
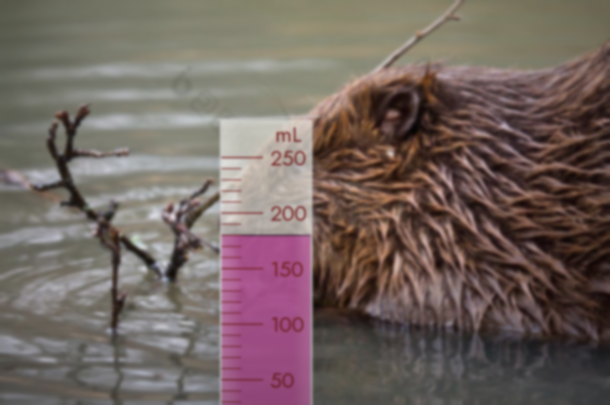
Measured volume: 180
